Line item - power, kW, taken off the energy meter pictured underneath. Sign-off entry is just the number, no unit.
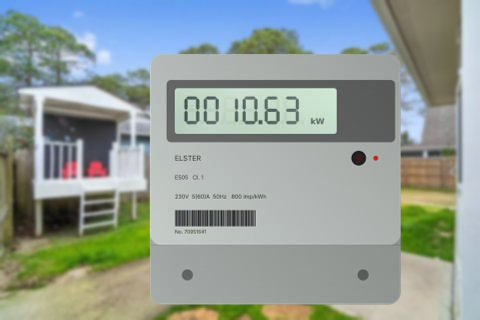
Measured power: 10.63
